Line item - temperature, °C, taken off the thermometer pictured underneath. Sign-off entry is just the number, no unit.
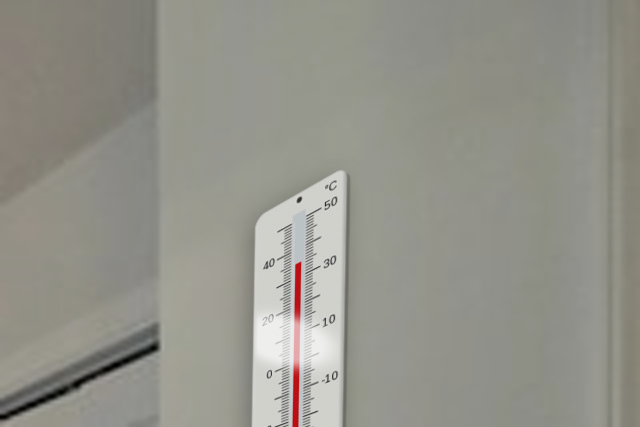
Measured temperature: 35
